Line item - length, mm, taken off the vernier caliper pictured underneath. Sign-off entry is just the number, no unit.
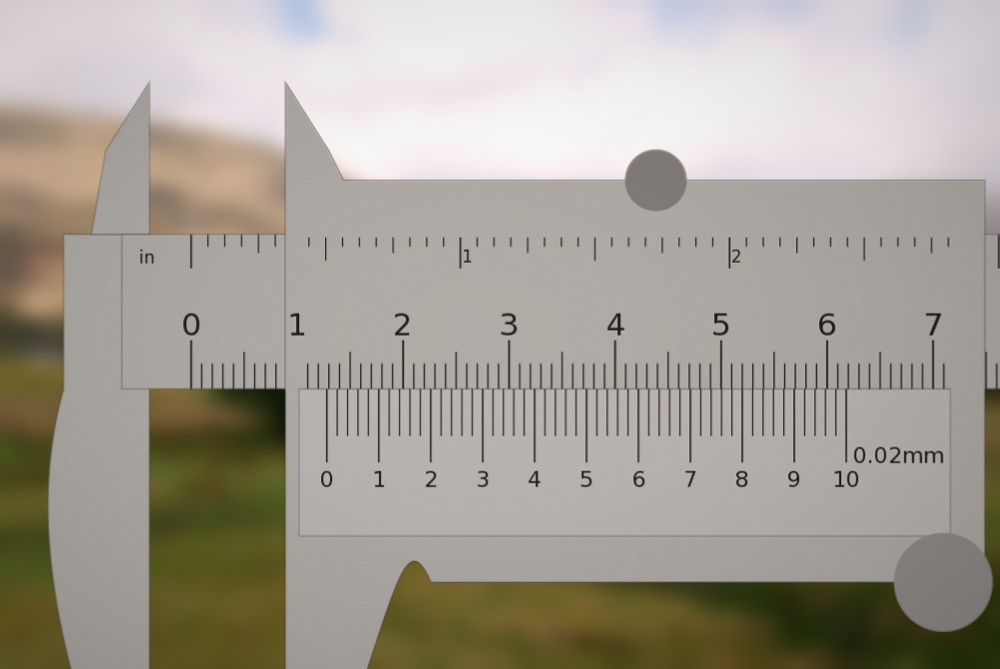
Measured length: 12.8
